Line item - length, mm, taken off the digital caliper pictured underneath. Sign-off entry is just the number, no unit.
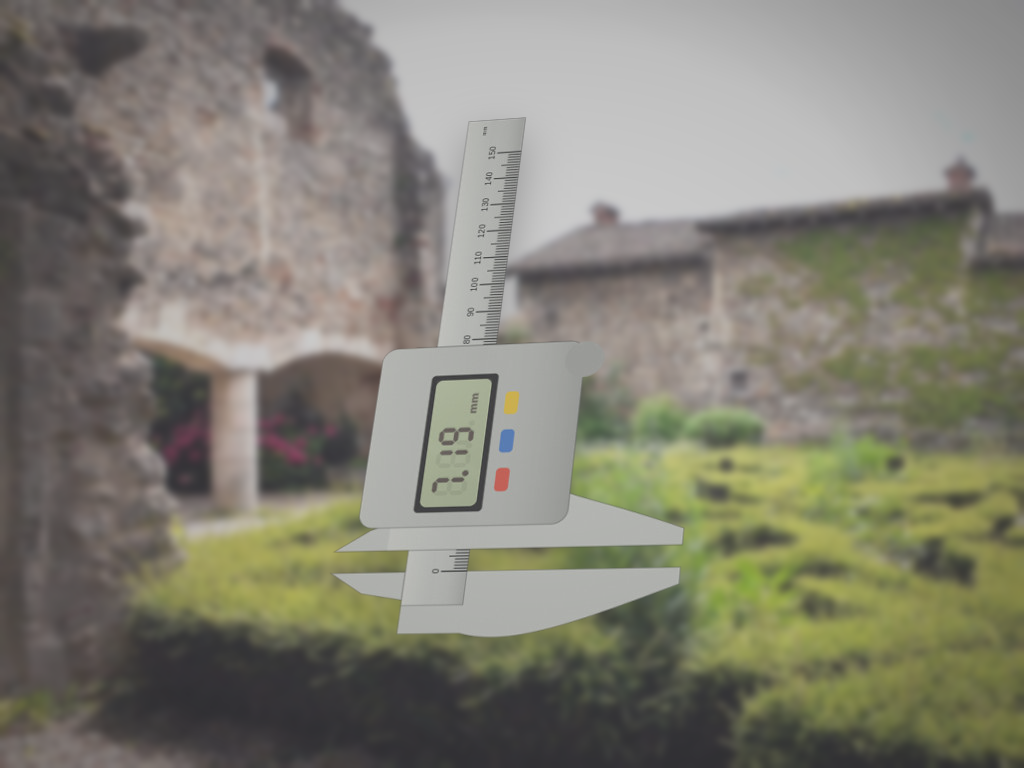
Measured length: 7.19
